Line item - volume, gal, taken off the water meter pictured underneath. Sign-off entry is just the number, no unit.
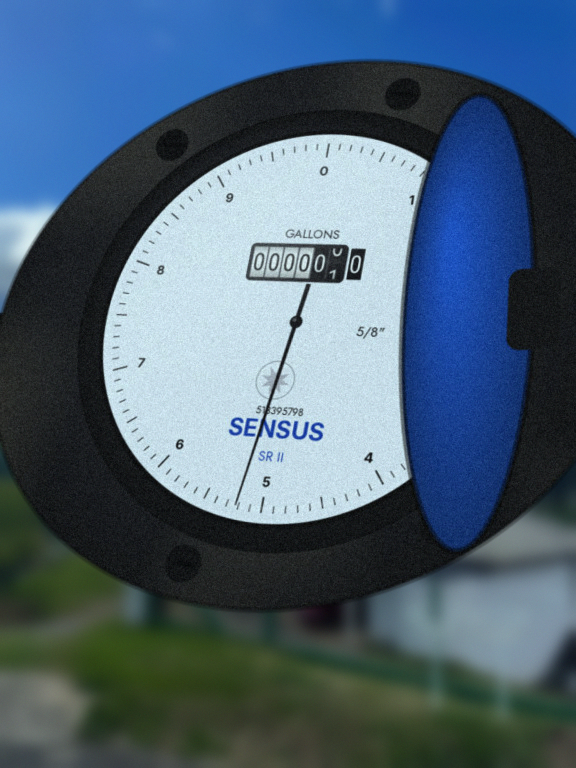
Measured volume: 5.2
